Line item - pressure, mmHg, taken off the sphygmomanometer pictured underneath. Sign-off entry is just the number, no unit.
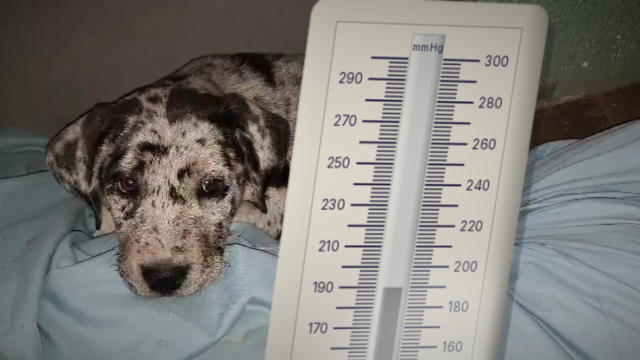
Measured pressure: 190
